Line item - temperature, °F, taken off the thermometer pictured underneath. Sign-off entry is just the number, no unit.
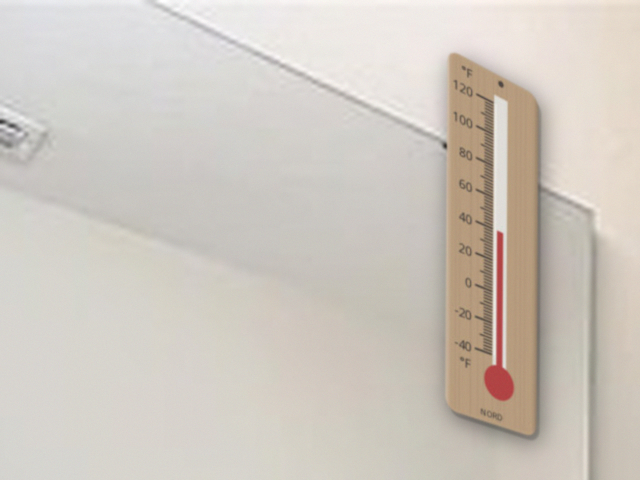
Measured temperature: 40
